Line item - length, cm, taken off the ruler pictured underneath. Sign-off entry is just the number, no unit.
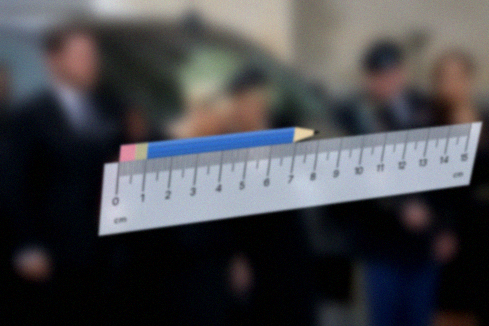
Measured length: 8
